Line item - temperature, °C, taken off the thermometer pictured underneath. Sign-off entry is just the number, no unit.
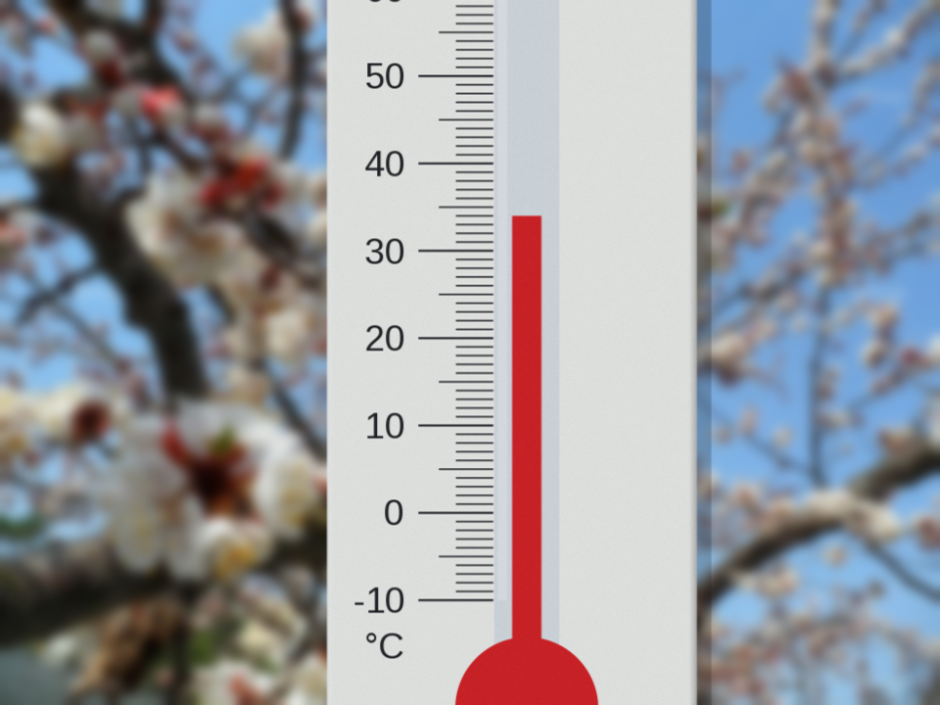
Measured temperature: 34
